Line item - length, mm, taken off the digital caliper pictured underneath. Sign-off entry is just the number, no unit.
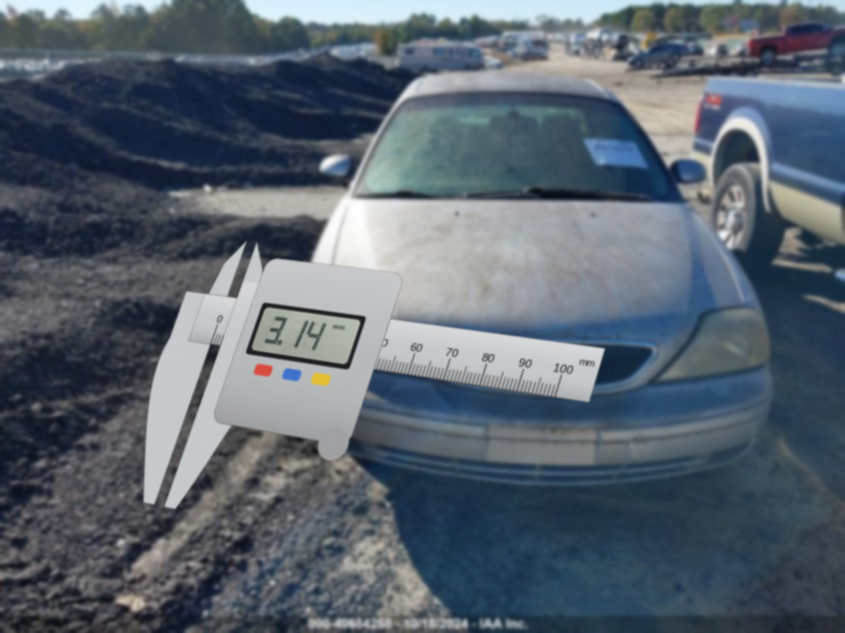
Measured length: 3.14
